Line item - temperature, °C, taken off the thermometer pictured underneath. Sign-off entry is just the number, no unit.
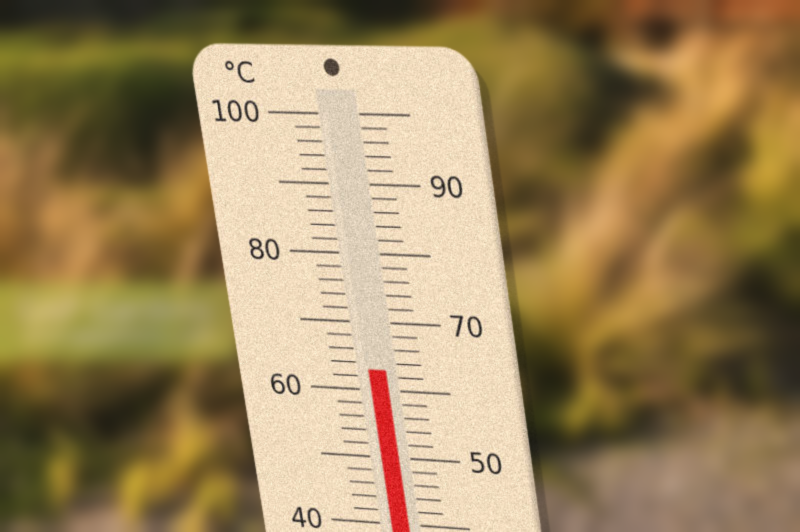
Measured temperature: 63
